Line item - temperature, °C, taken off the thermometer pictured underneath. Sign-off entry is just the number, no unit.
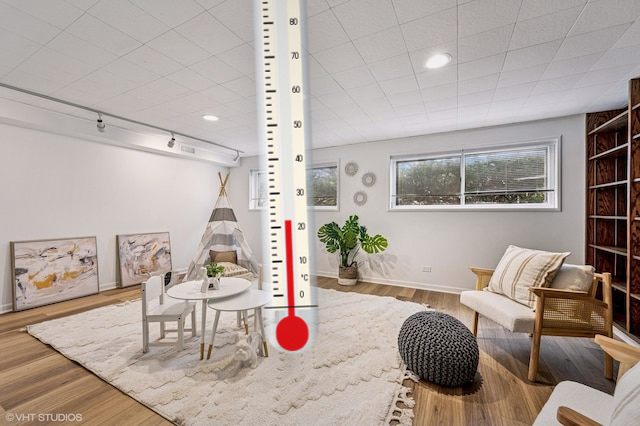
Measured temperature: 22
